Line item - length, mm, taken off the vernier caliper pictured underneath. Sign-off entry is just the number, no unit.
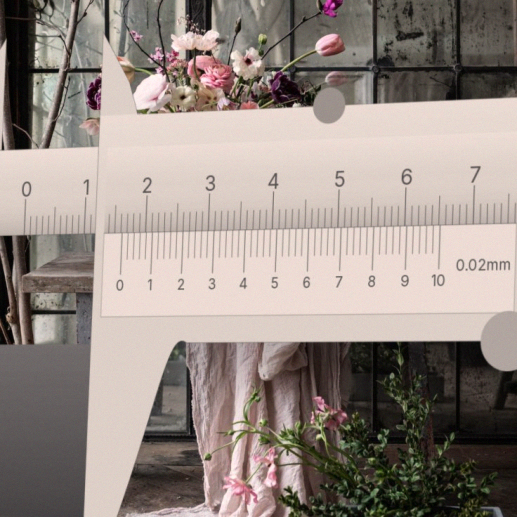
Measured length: 16.2
